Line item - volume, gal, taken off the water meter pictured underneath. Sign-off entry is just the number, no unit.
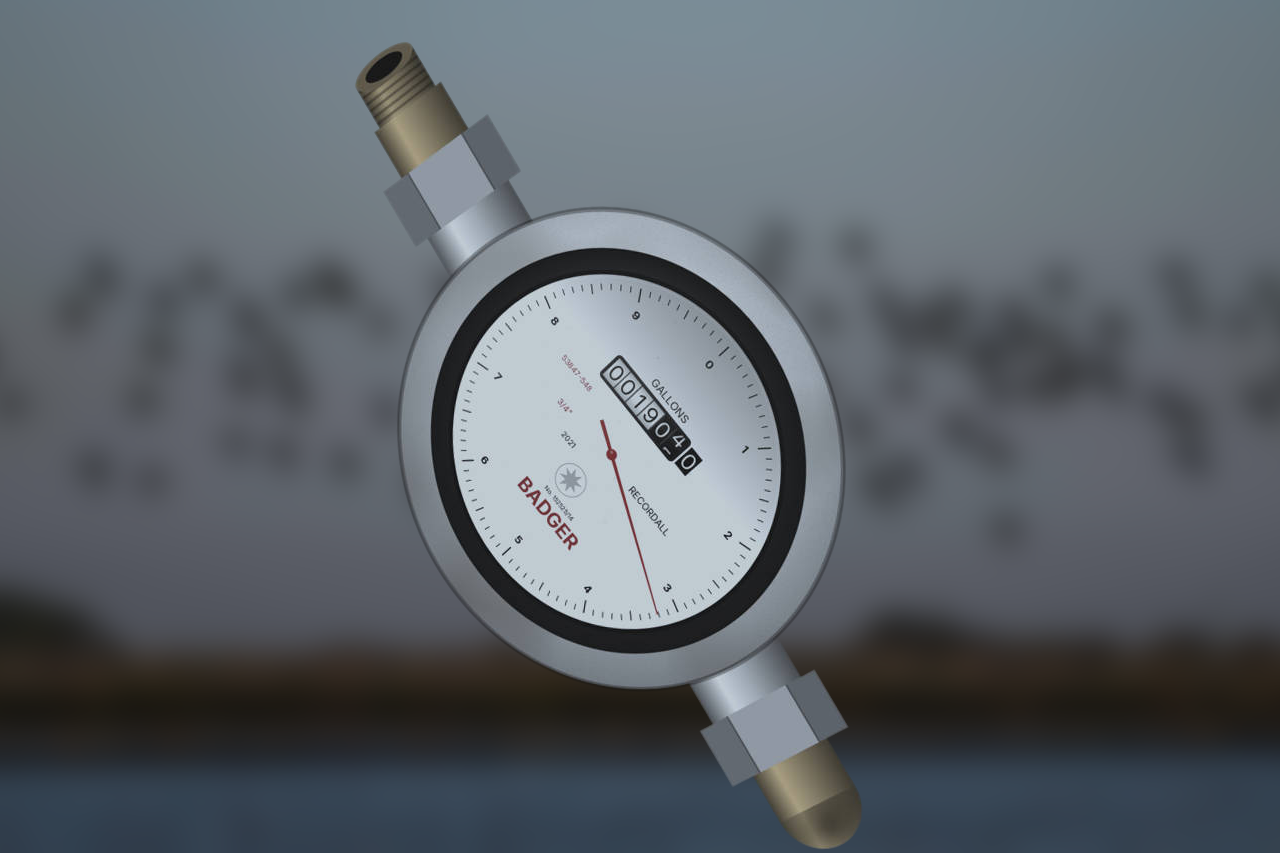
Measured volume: 19043.2
